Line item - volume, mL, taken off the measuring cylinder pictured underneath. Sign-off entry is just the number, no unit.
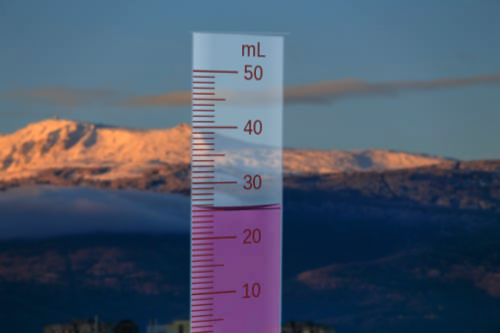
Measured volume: 25
